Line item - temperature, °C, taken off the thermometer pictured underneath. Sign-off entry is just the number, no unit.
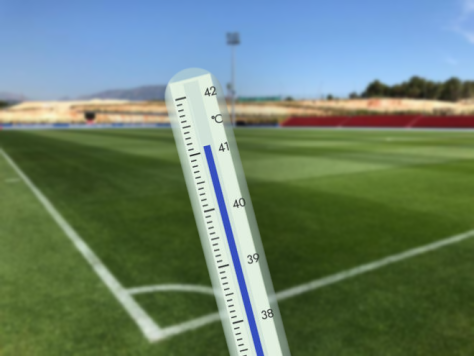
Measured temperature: 41.1
